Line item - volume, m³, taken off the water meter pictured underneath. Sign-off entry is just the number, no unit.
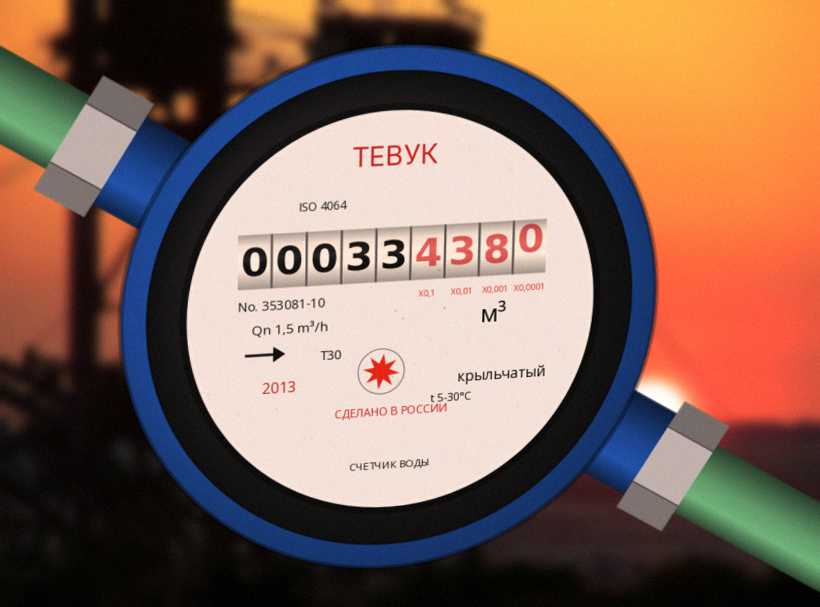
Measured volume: 33.4380
